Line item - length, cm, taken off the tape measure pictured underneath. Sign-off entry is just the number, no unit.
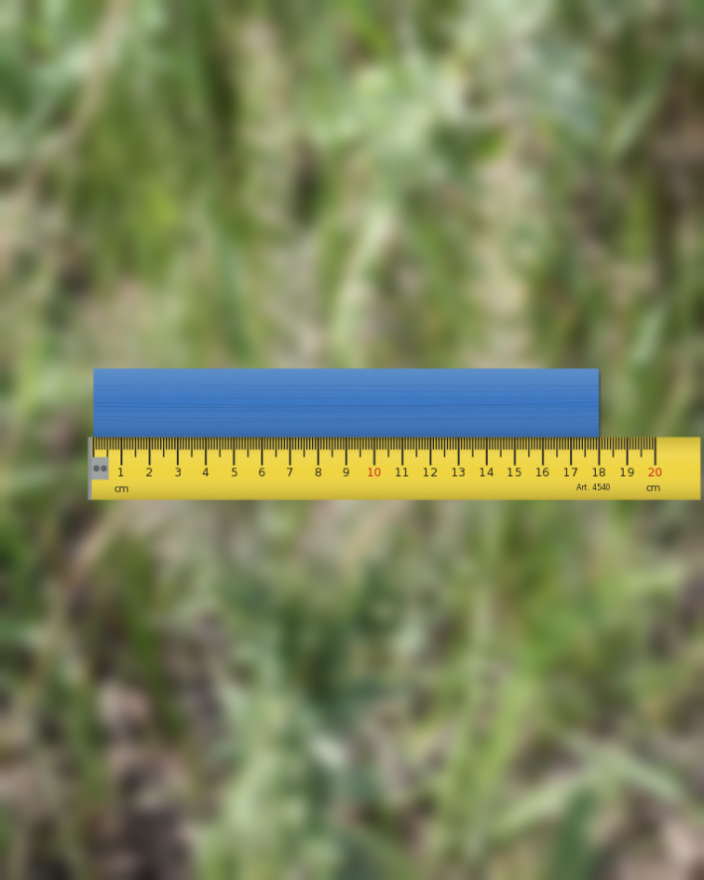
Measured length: 18
